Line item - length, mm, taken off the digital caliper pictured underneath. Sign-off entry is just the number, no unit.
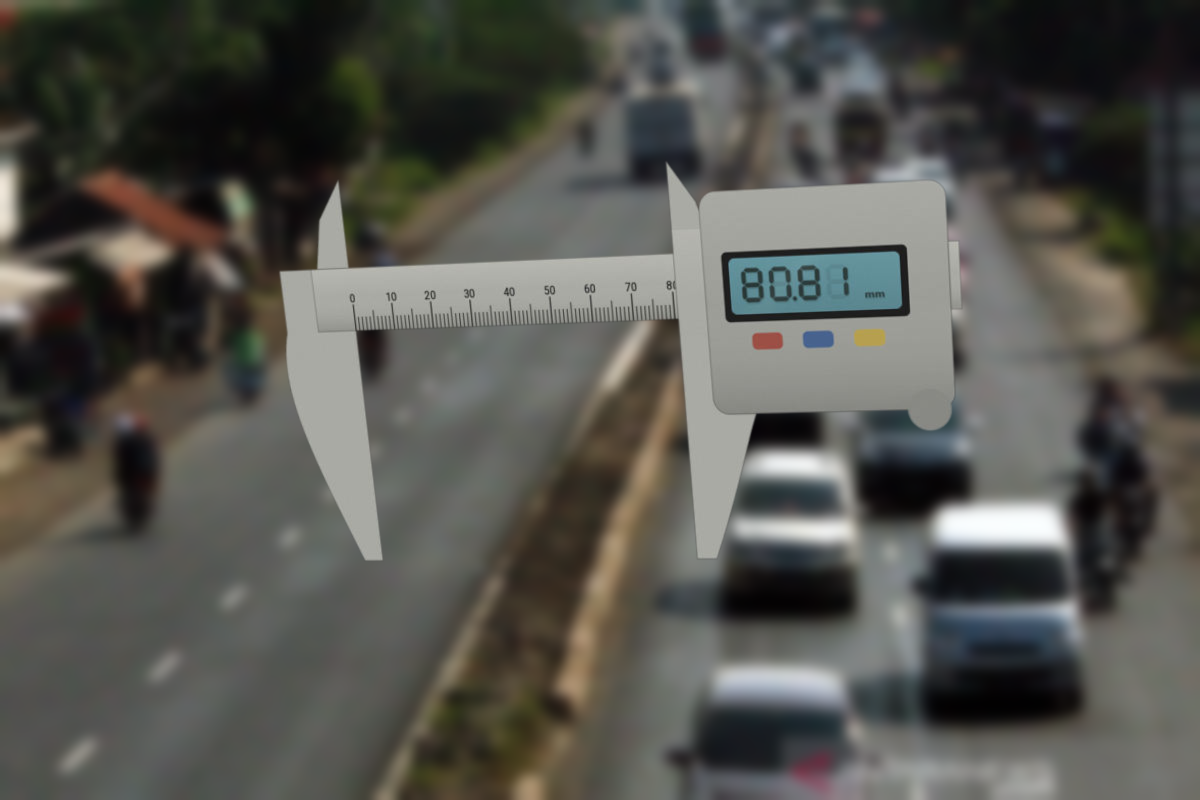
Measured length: 80.81
